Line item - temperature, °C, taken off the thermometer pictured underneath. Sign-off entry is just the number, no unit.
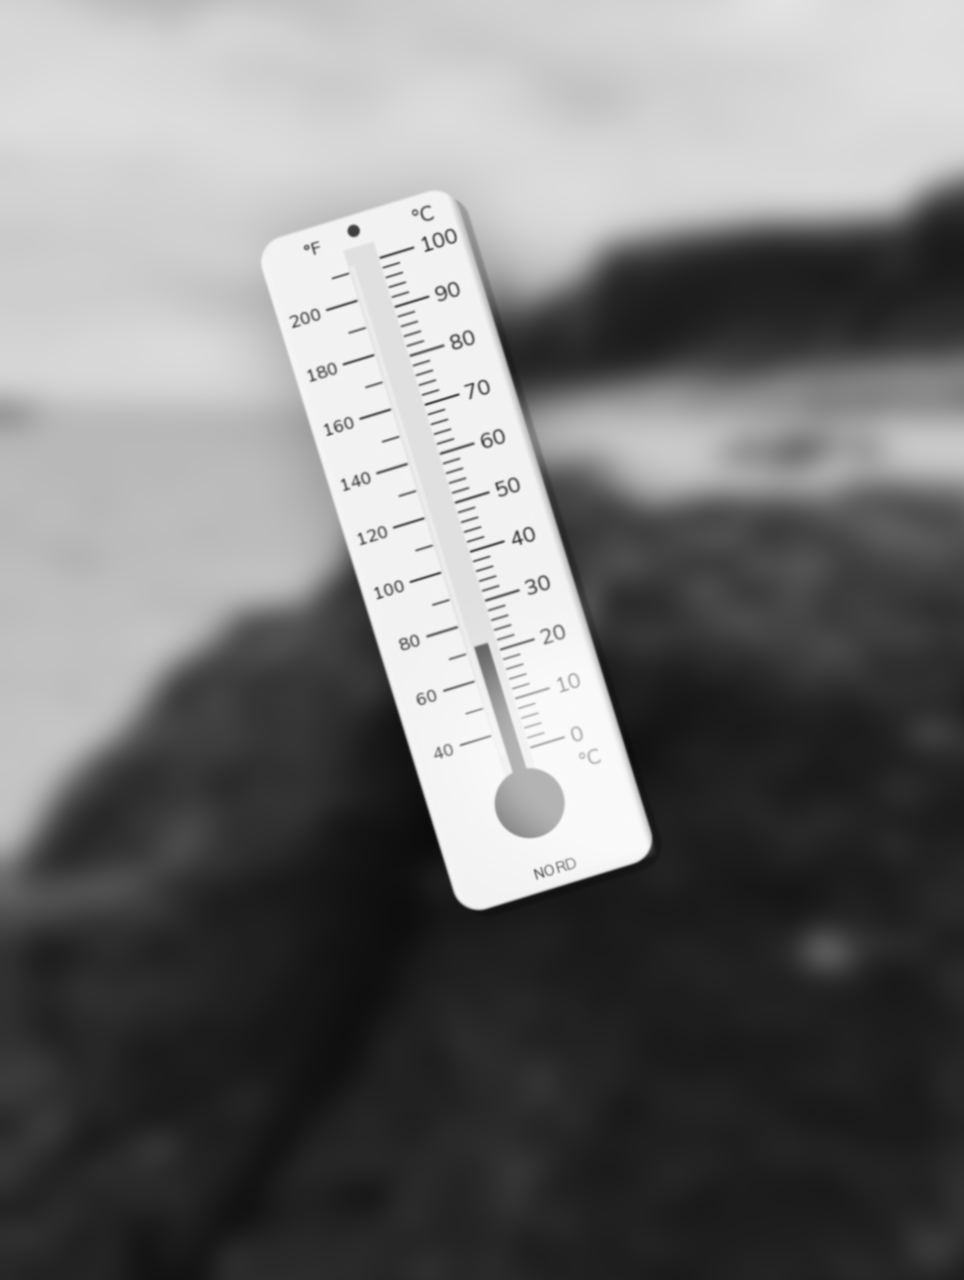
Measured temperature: 22
